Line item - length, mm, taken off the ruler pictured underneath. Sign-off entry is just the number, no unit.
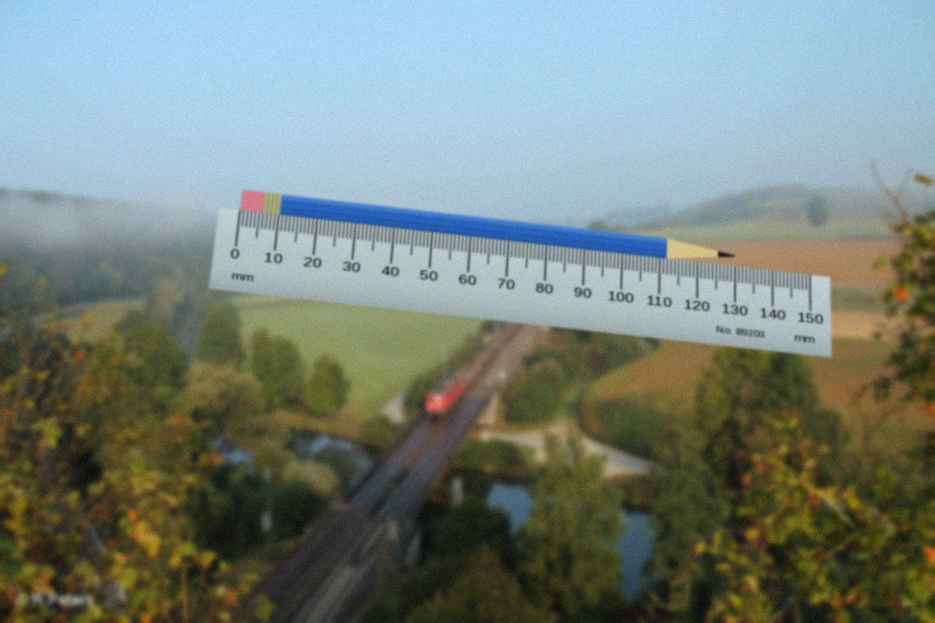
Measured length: 130
